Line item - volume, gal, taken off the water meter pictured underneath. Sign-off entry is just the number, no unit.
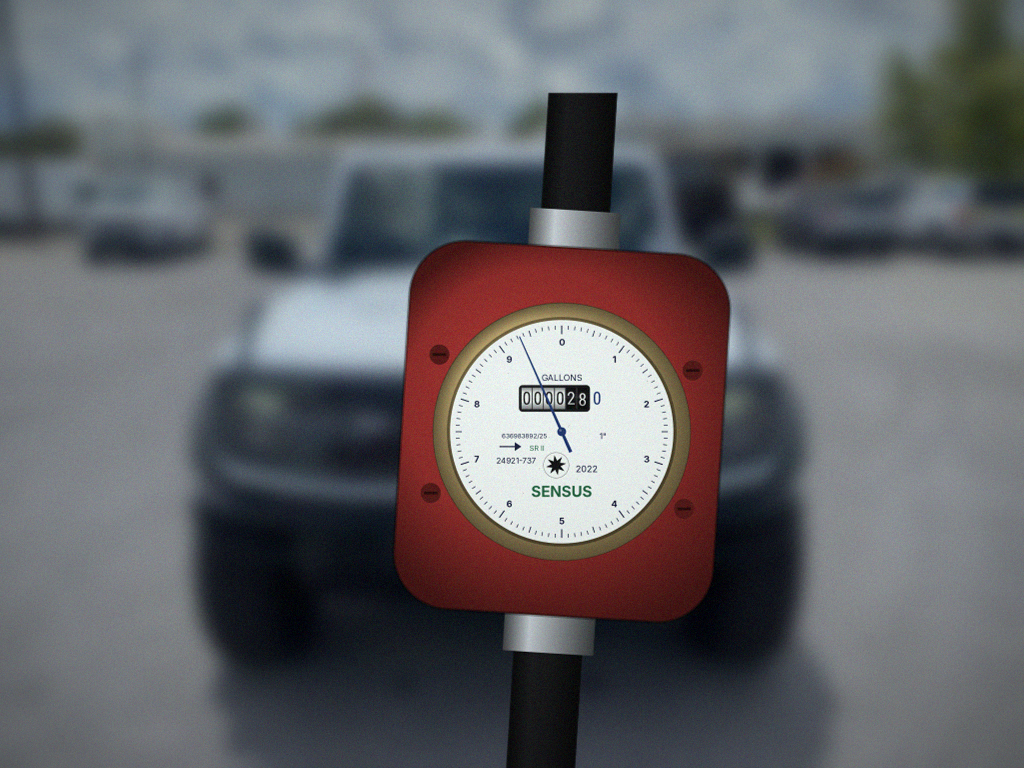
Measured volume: 279.3
